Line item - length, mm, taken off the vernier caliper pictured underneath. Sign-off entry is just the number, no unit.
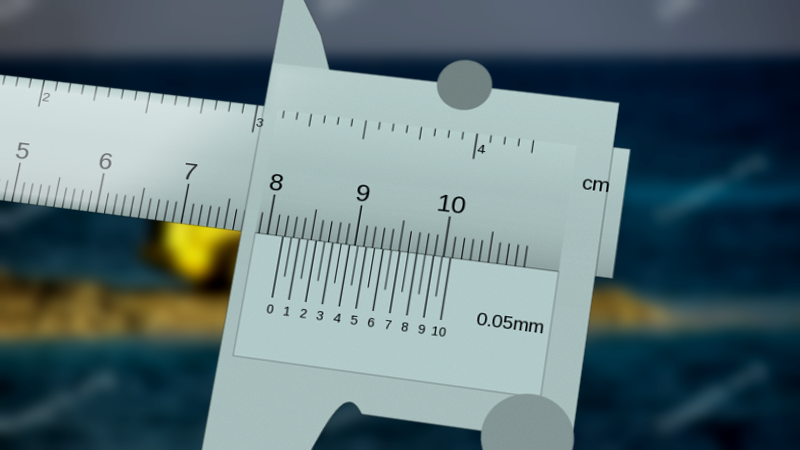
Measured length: 81.8
